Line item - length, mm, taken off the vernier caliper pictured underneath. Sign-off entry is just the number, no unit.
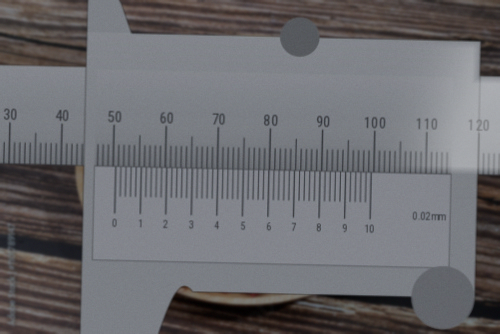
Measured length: 50.5
